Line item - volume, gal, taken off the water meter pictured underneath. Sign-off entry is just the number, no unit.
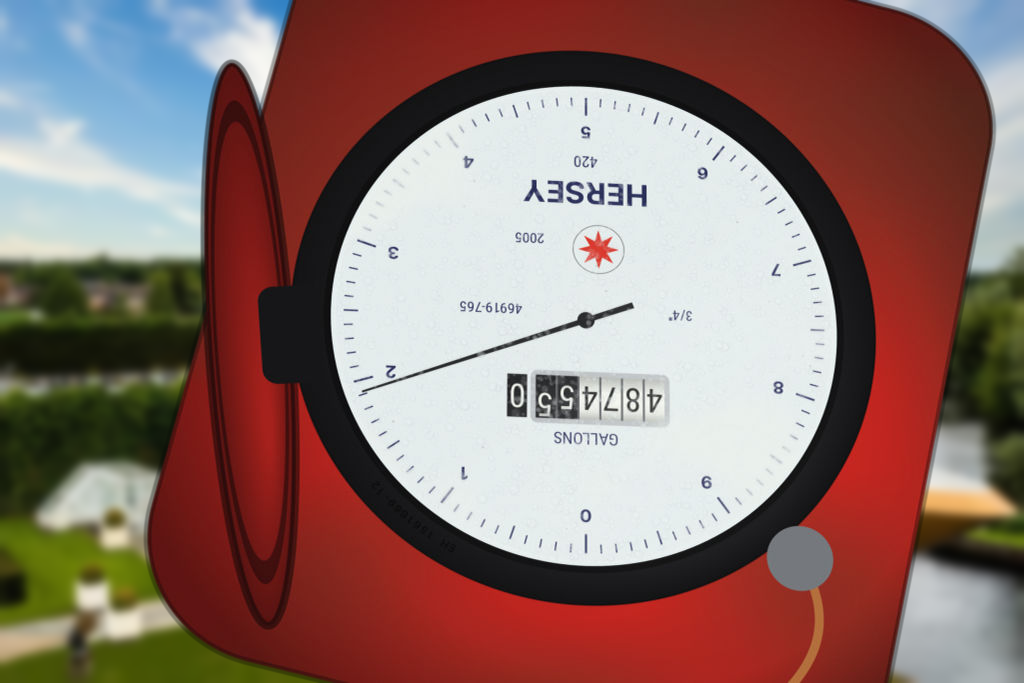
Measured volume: 4874551.9
